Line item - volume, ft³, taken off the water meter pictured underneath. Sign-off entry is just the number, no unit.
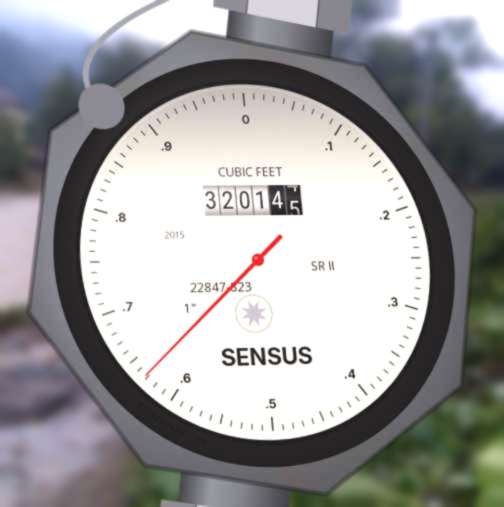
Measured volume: 320144.63
